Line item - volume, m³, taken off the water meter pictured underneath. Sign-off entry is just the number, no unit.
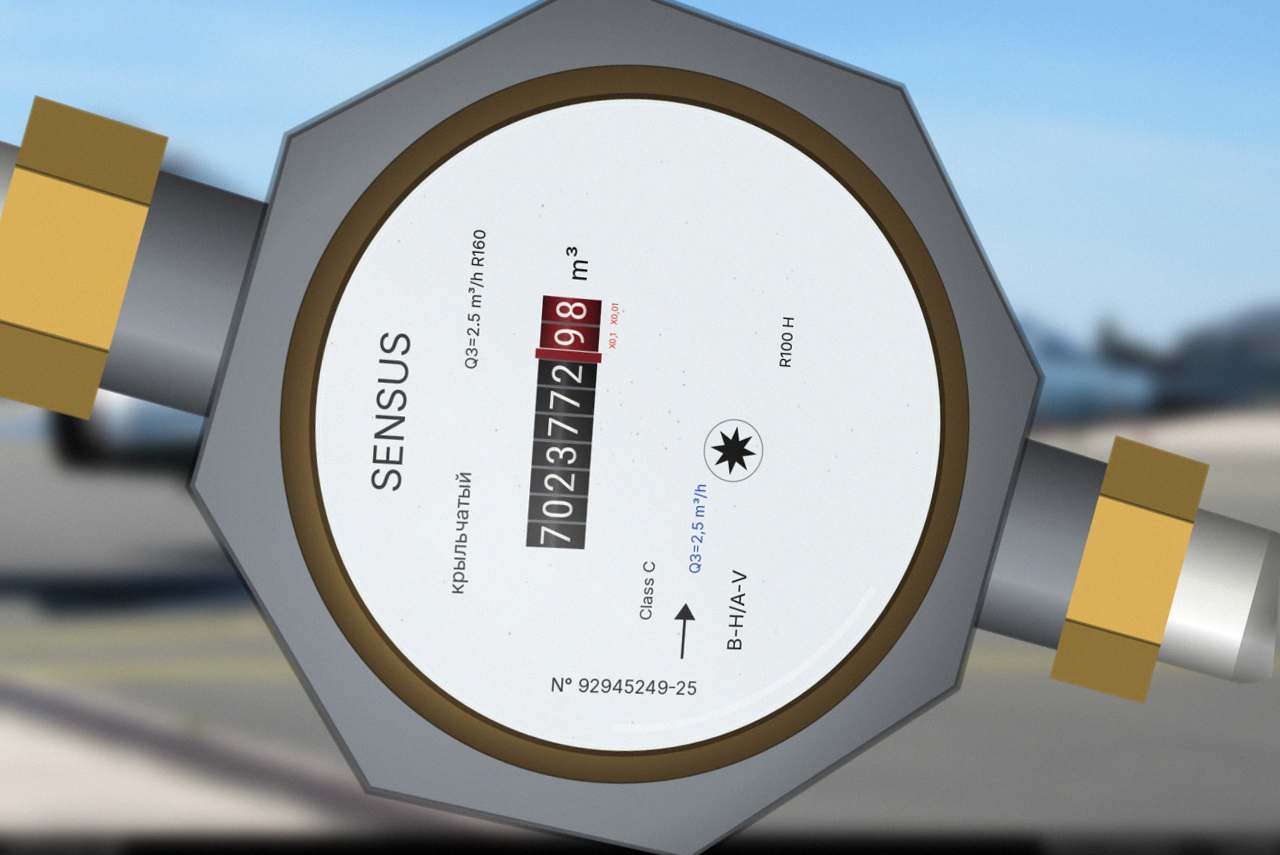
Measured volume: 7023772.98
